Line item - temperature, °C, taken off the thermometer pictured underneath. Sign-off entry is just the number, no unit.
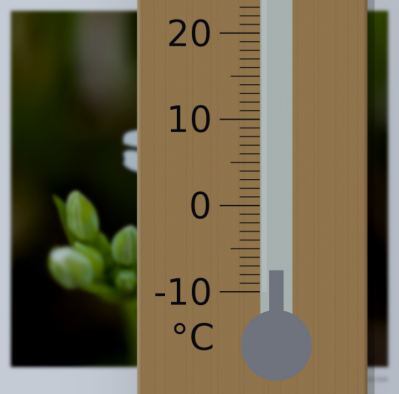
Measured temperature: -7.5
